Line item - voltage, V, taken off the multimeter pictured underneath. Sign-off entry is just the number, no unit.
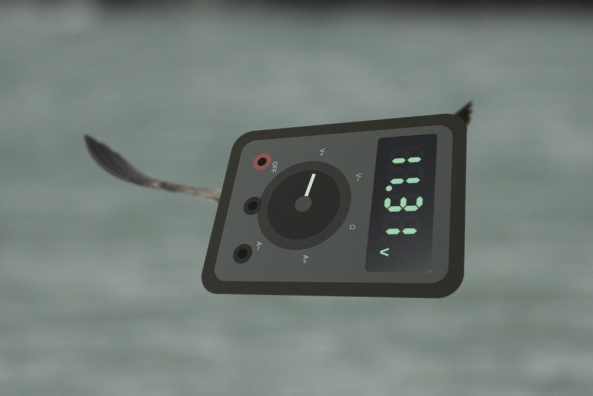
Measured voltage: 11.31
